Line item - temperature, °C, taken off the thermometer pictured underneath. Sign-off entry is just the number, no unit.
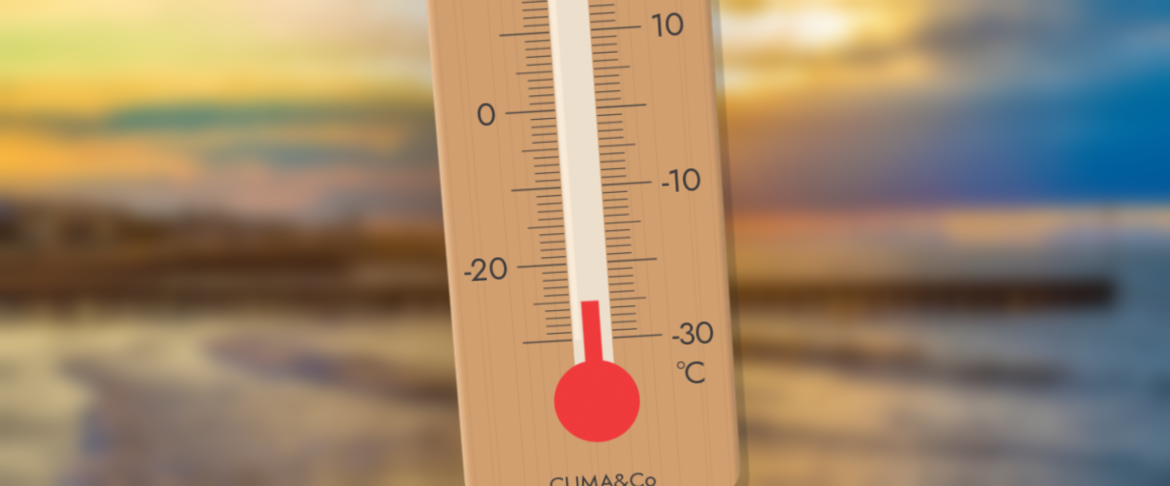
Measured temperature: -25
